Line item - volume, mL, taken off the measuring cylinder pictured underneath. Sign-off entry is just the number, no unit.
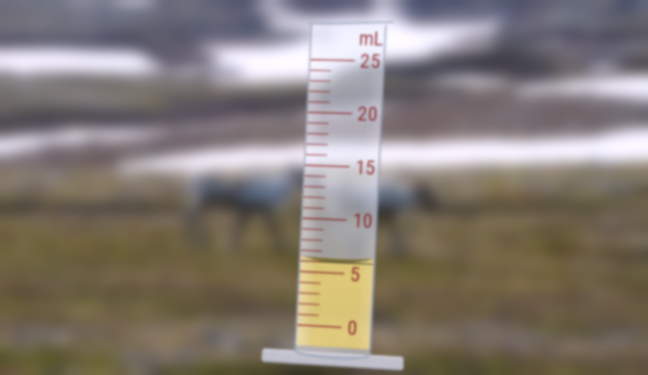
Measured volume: 6
